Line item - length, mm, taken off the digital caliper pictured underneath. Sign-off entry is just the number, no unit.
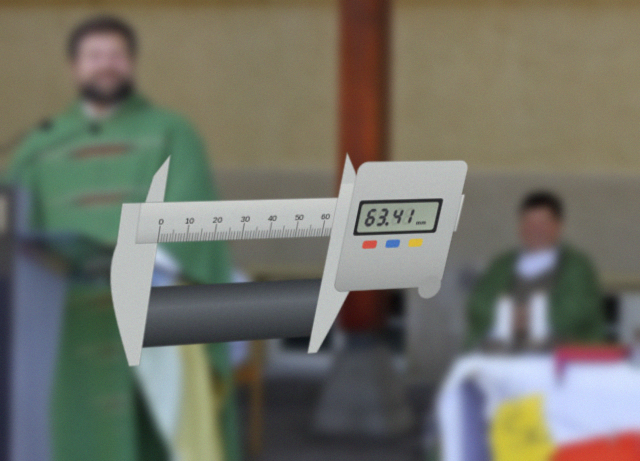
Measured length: 63.41
